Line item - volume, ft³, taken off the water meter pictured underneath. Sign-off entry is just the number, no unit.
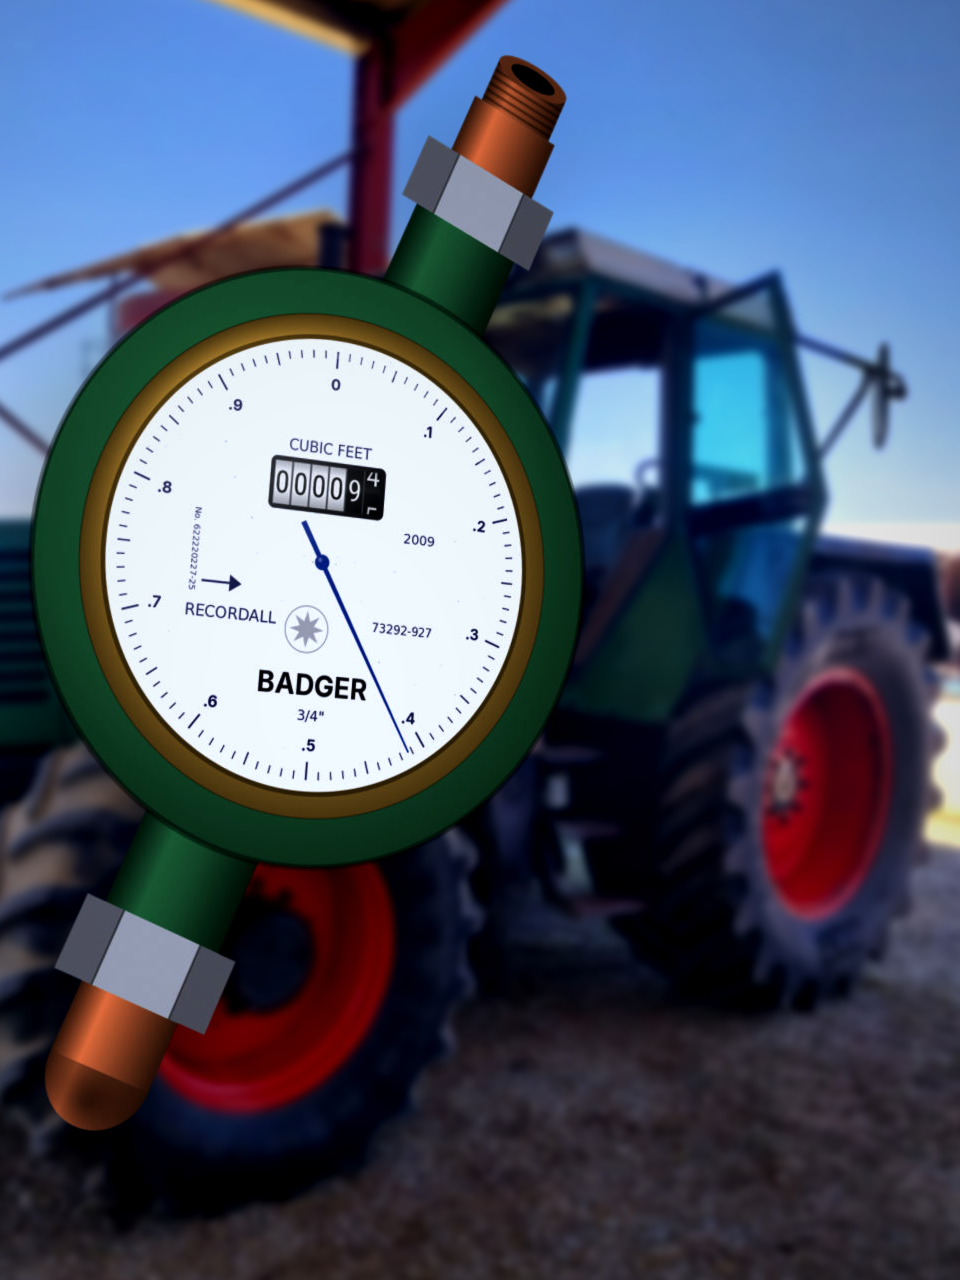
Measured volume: 94.41
